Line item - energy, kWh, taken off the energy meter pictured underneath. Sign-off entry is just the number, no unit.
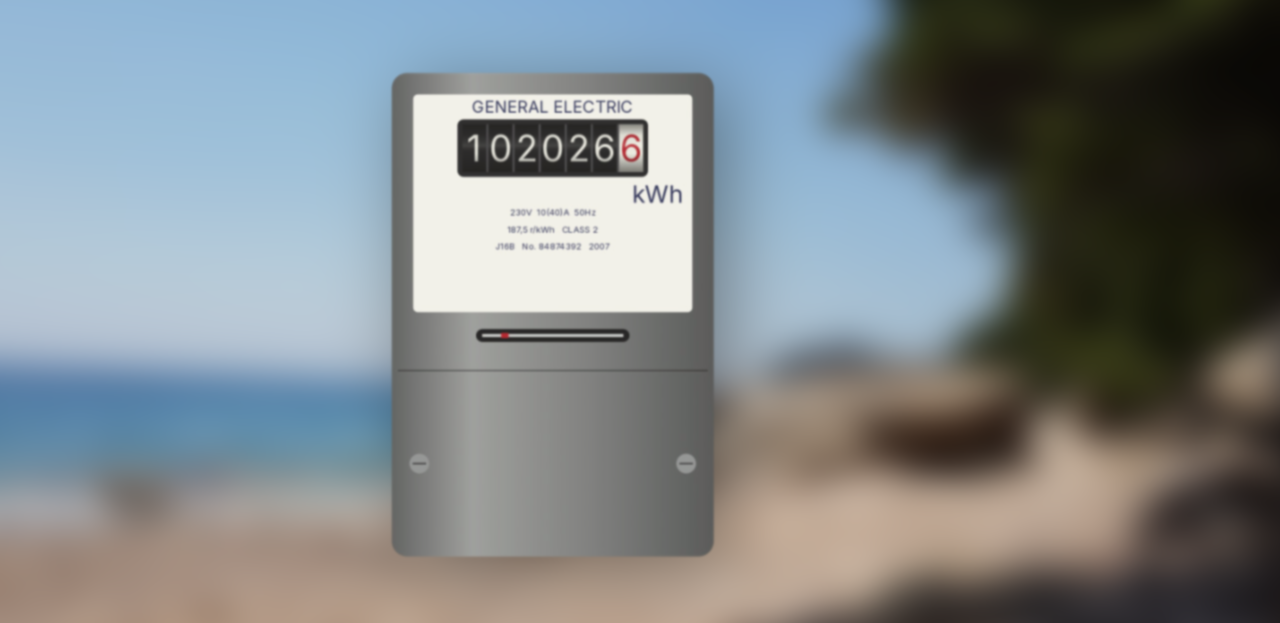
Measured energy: 102026.6
